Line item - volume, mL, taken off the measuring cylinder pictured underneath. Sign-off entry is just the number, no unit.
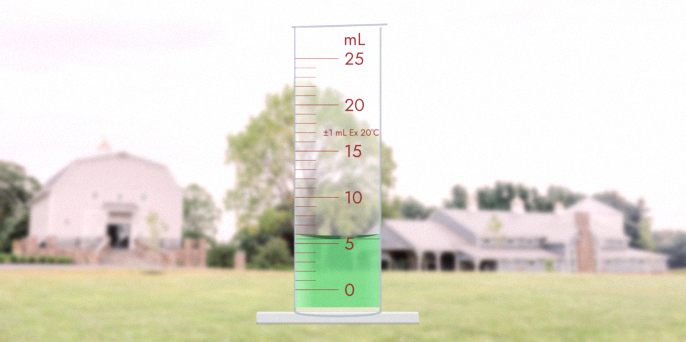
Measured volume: 5.5
